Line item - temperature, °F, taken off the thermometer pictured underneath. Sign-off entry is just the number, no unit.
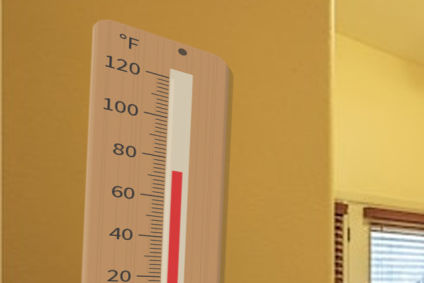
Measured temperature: 74
